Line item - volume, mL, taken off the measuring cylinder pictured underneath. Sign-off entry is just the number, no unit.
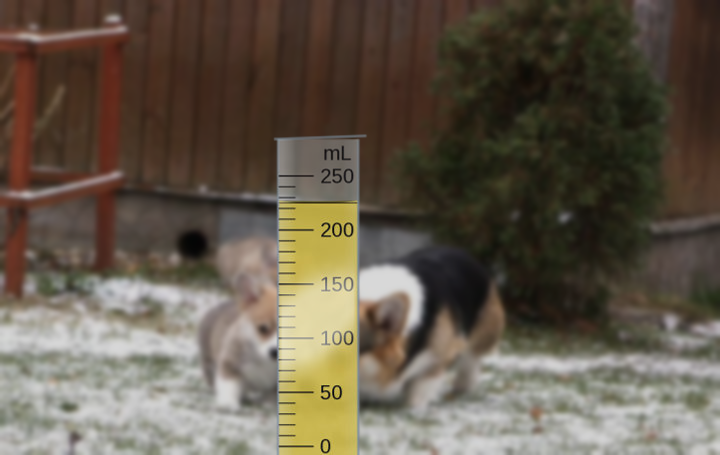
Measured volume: 225
